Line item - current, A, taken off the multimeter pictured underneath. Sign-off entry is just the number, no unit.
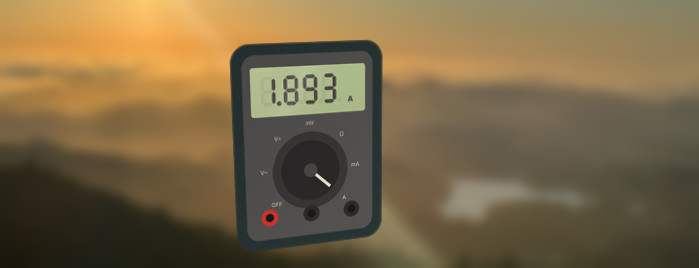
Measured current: 1.893
